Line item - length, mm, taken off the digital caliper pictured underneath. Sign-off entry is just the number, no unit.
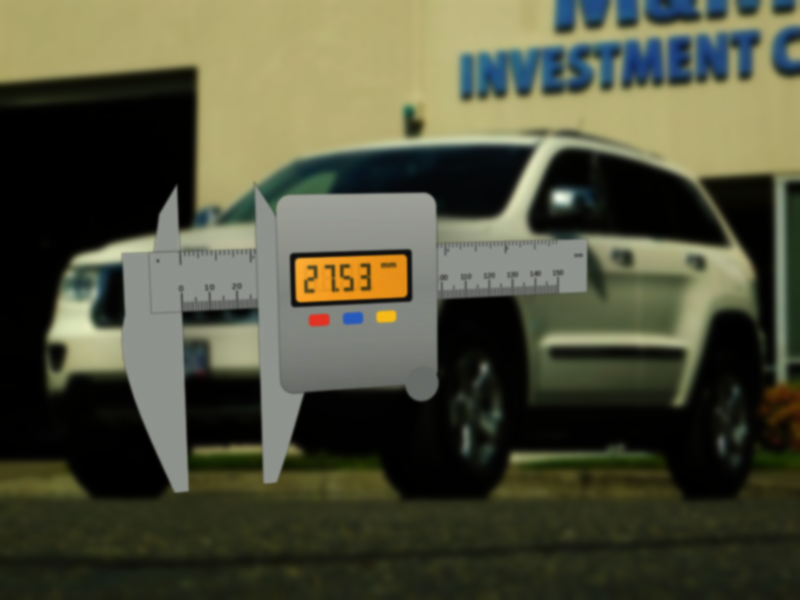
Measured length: 27.53
